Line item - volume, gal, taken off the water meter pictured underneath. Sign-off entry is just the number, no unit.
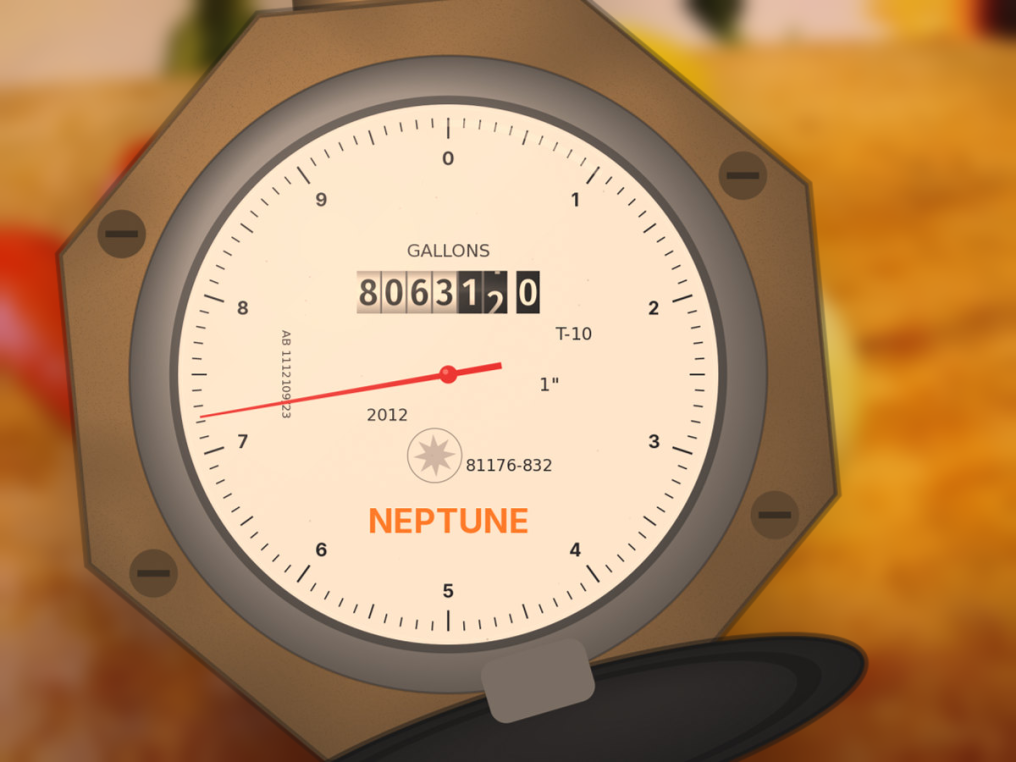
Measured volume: 8063117.2
